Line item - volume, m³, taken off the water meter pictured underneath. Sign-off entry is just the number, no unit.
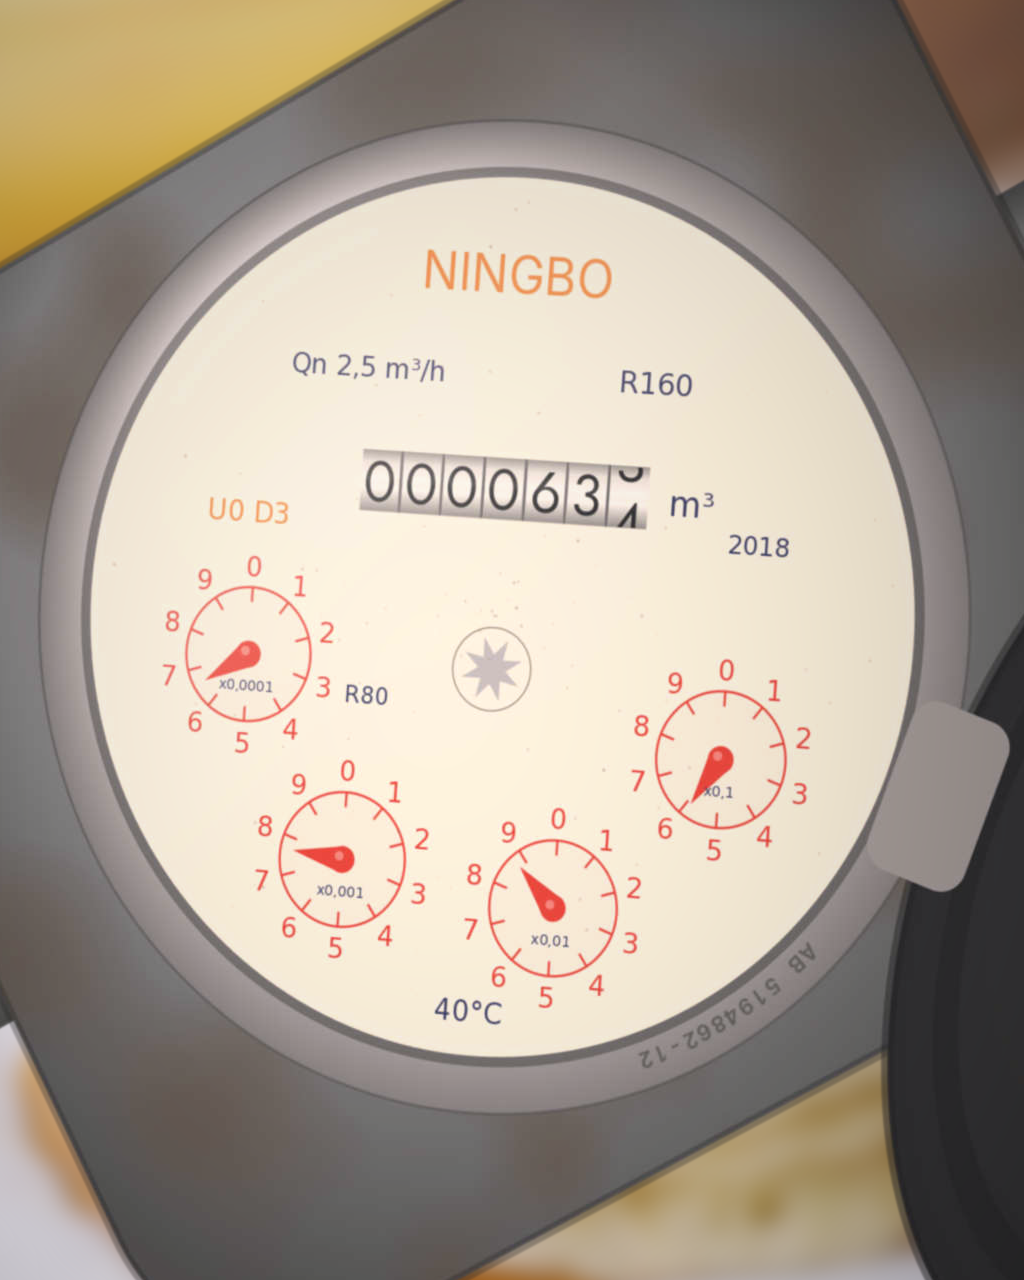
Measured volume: 633.5876
